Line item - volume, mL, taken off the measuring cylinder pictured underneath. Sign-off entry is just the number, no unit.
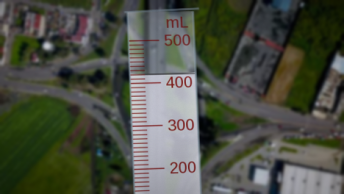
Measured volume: 420
